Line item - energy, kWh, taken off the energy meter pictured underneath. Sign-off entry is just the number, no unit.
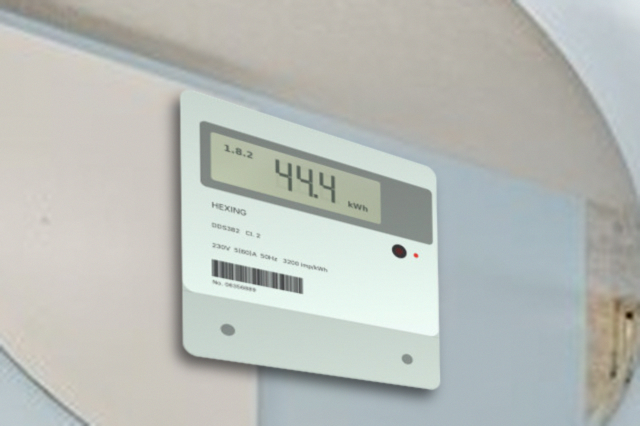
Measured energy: 44.4
